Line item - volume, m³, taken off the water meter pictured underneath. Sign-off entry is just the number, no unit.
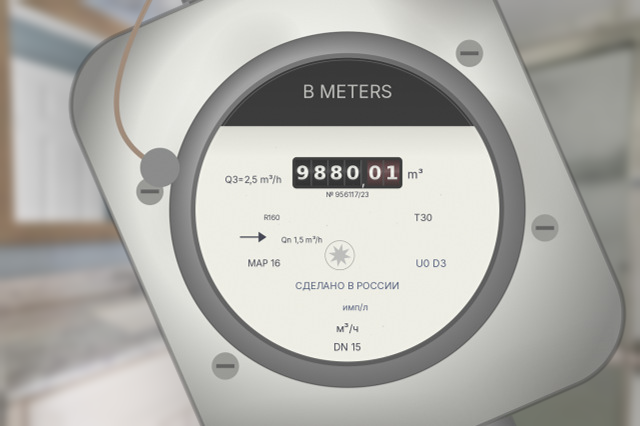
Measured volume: 9880.01
